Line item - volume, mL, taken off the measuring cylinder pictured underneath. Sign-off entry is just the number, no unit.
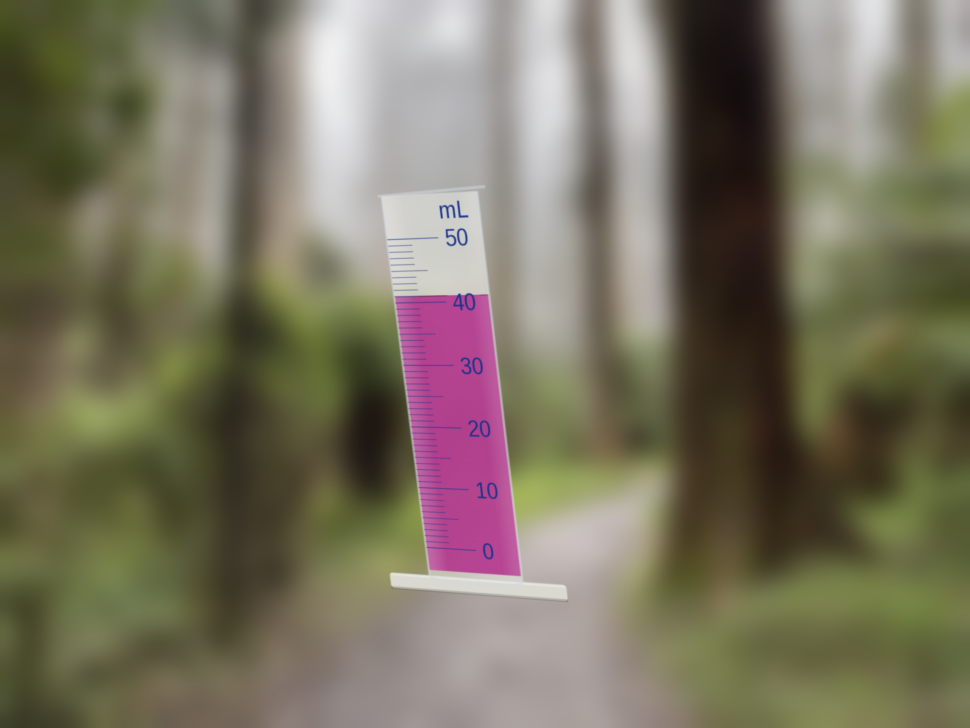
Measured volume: 41
